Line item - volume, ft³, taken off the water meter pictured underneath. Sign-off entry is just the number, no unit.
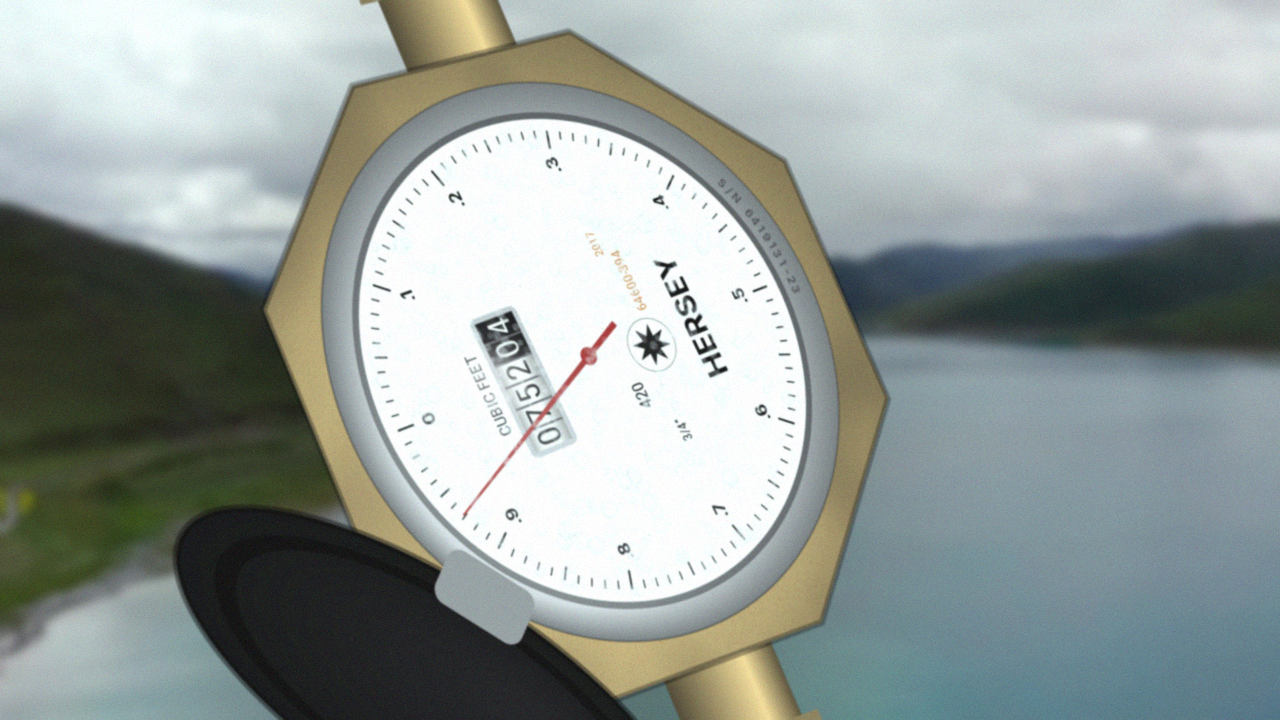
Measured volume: 75203.93
